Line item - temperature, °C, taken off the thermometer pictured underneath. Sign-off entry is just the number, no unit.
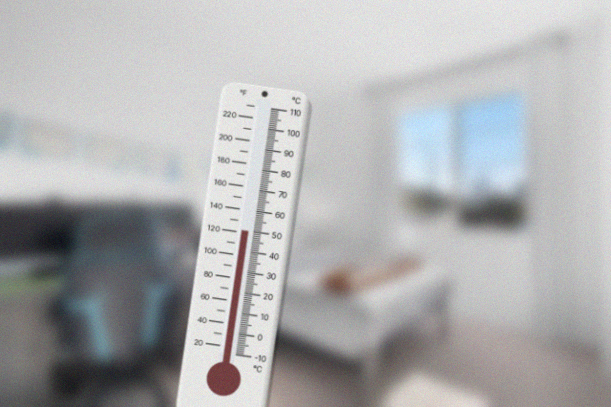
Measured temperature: 50
